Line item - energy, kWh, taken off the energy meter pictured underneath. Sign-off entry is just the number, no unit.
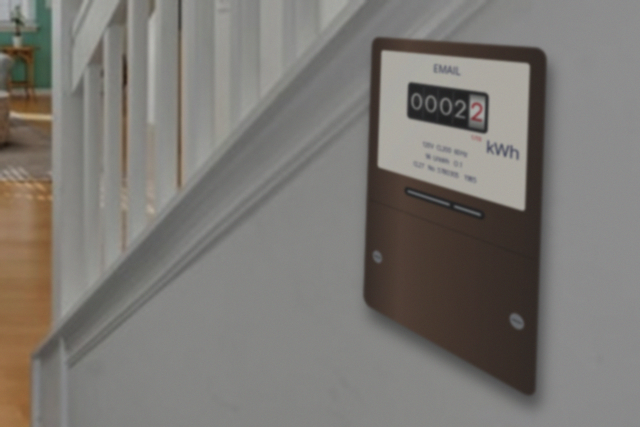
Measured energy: 2.2
